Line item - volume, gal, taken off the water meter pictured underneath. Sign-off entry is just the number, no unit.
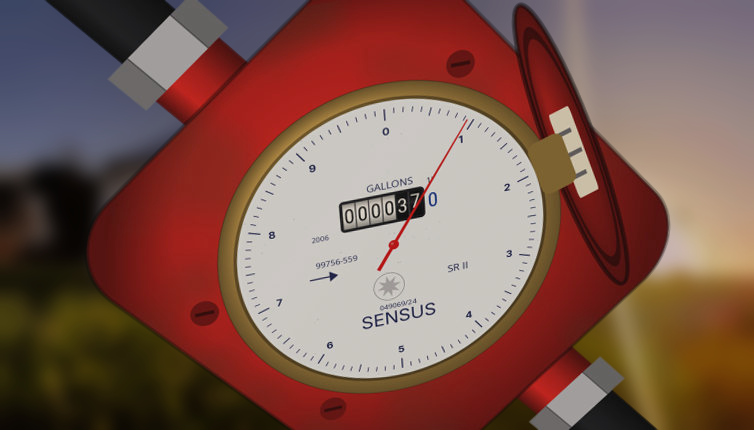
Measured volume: 370.9
